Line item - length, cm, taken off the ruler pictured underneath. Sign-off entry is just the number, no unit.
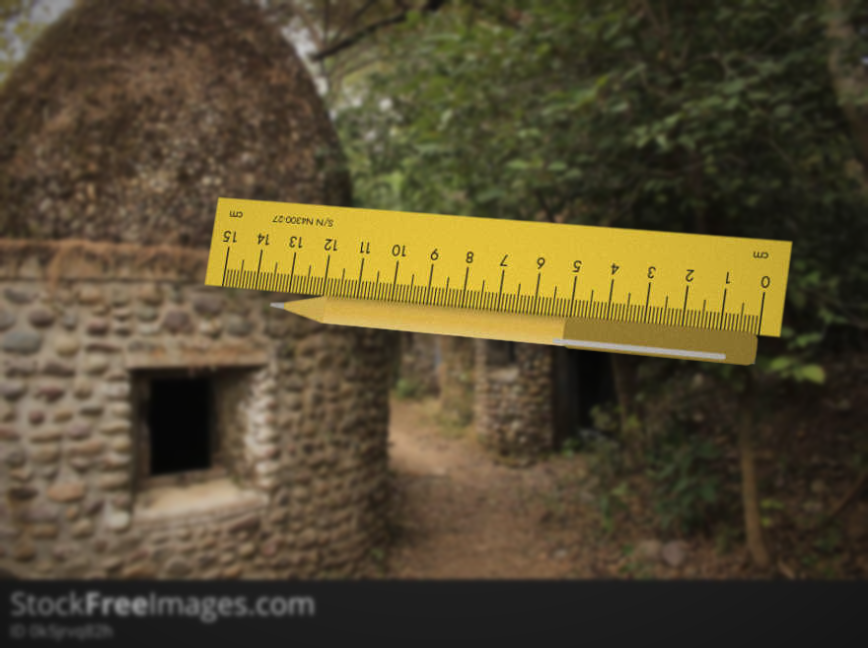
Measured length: 13.5
